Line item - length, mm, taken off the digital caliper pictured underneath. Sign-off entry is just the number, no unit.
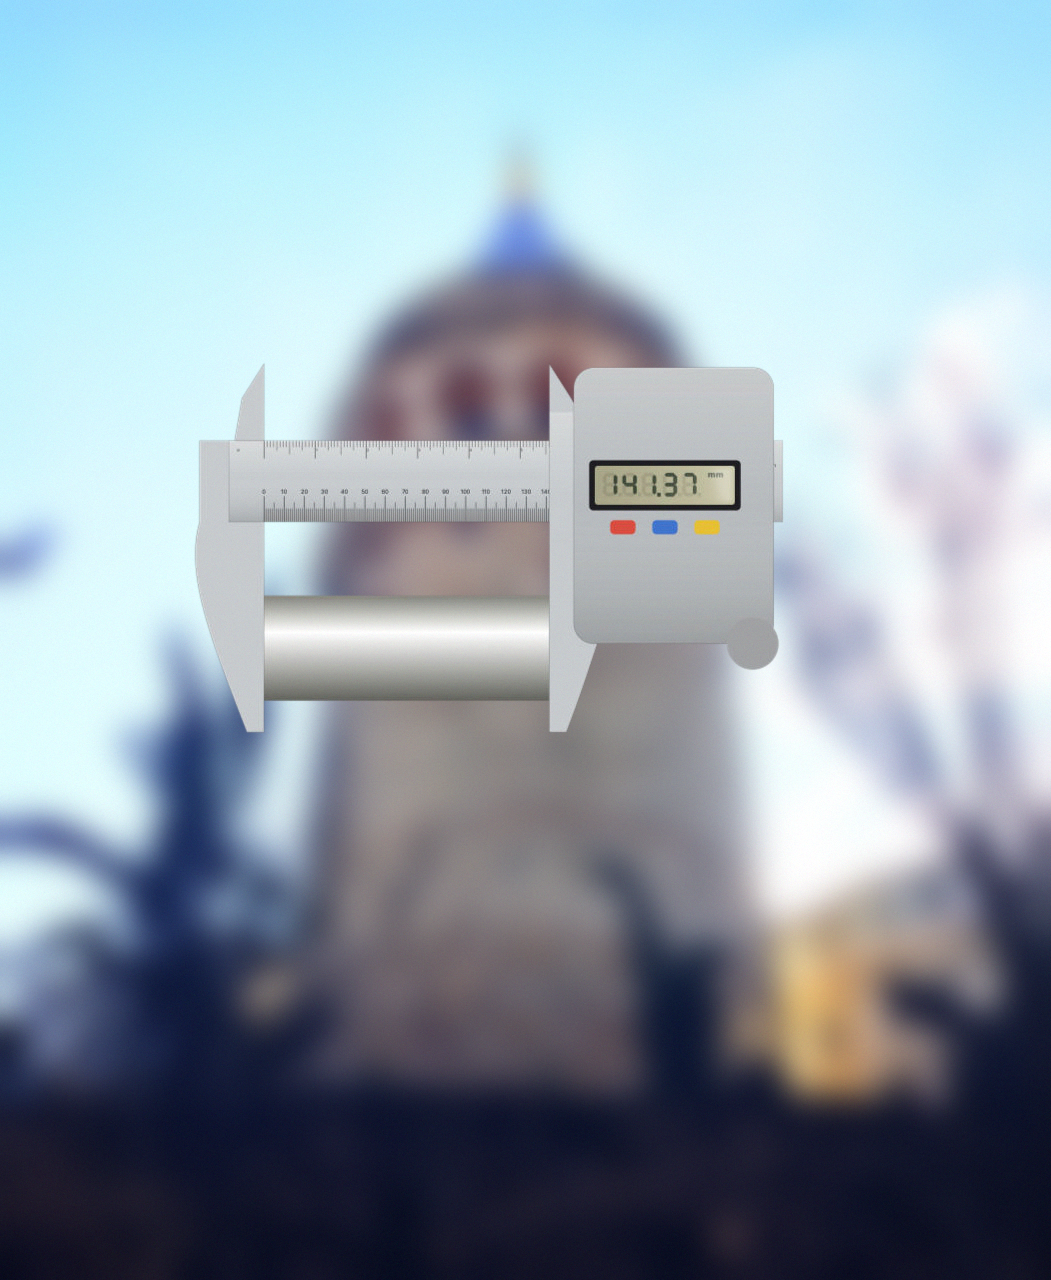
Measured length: 141.37
